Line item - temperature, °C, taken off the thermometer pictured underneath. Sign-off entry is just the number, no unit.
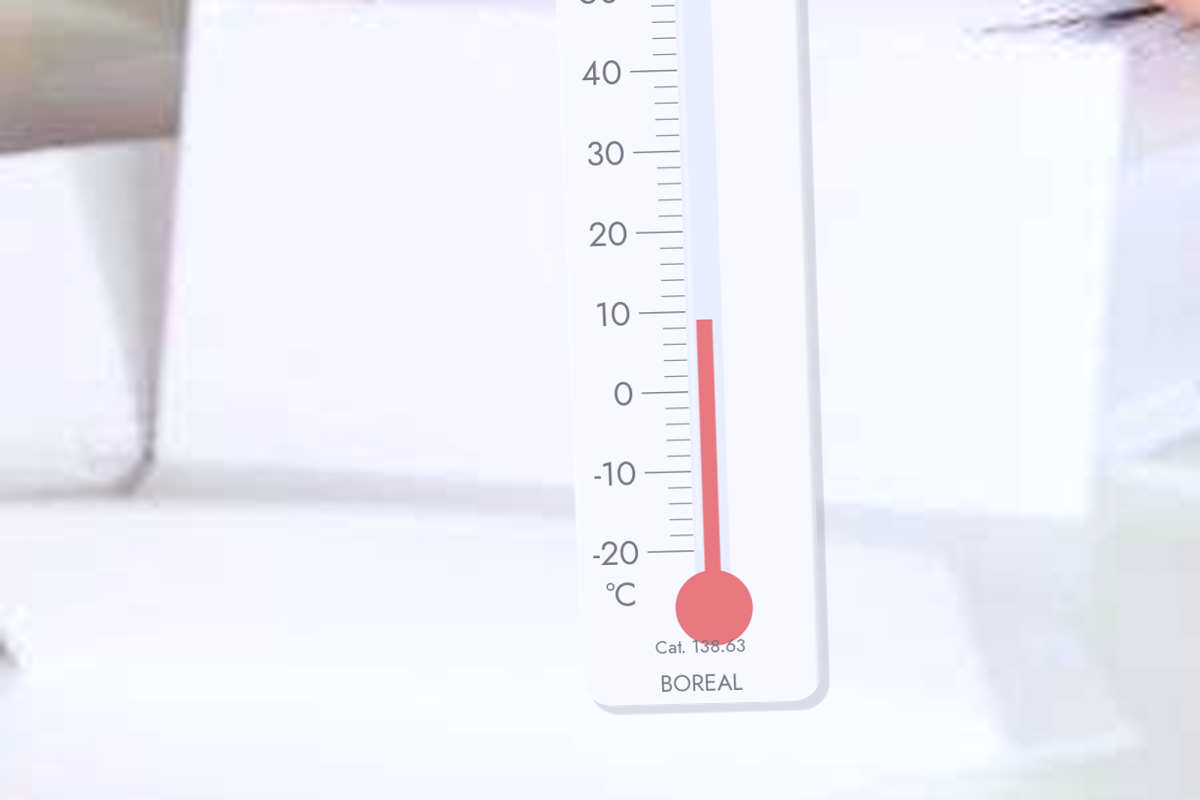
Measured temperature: 9
